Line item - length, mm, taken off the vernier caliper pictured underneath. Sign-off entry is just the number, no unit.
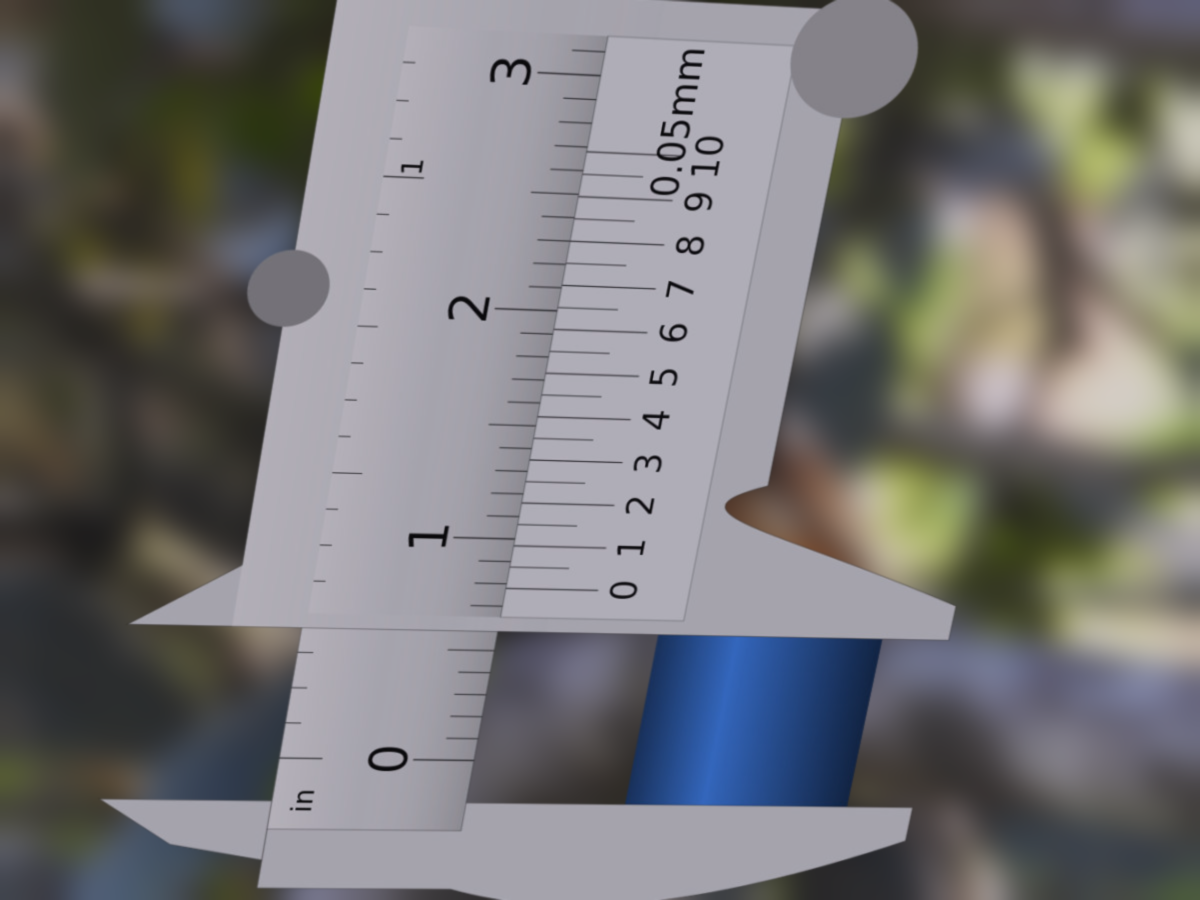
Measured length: 7.8
